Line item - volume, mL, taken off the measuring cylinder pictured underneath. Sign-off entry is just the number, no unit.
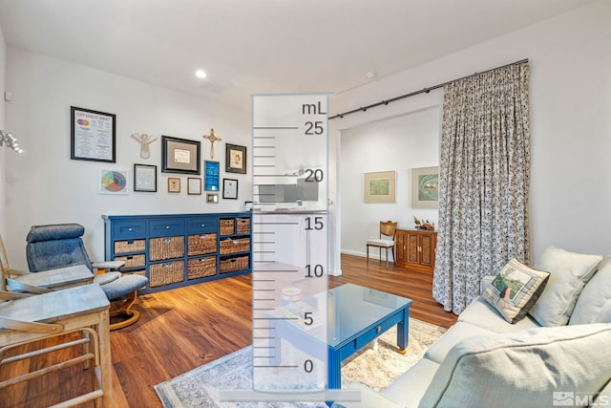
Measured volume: 16
